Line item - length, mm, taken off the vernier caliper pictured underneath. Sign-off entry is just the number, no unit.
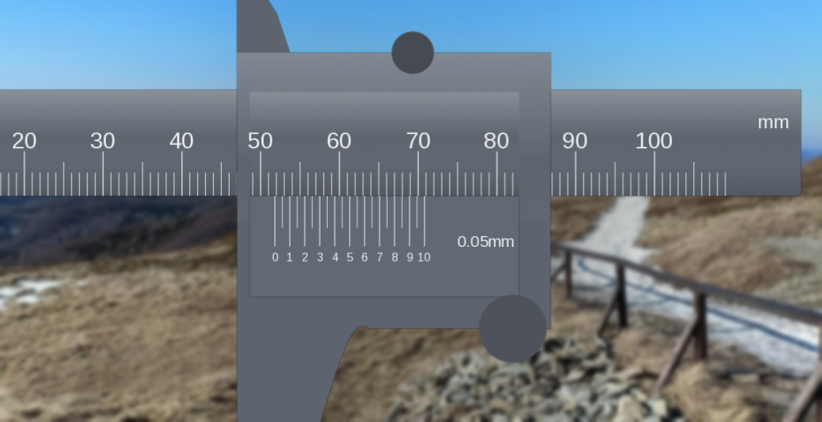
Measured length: 51.8
